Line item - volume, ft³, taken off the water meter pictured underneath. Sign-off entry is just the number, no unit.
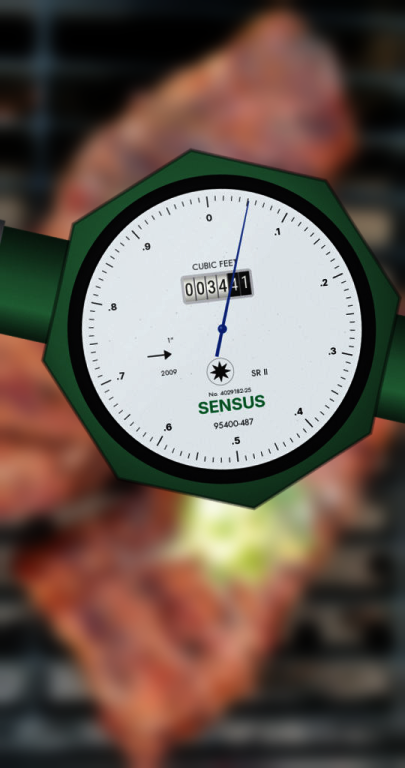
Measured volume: 3441.05
